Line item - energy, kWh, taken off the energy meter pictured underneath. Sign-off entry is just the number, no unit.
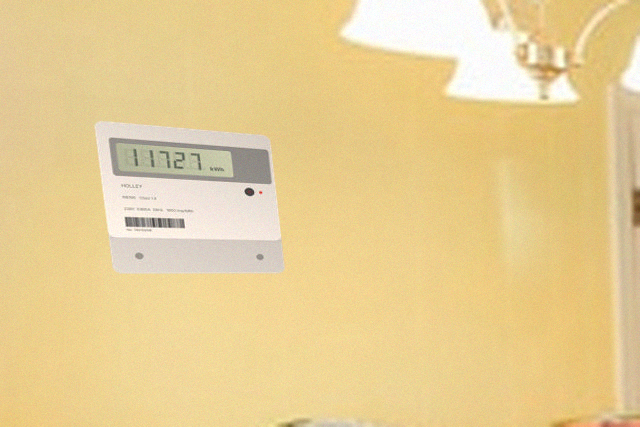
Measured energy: 11727
